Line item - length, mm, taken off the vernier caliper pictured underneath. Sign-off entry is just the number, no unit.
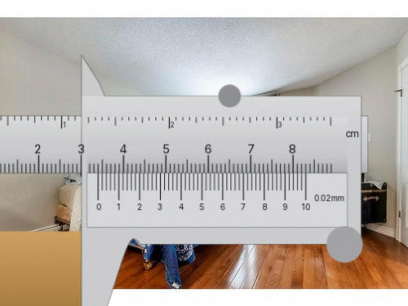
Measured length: 34.0
